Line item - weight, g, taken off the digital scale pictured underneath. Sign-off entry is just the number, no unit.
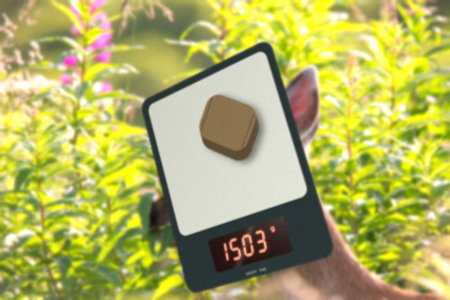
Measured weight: 1503
